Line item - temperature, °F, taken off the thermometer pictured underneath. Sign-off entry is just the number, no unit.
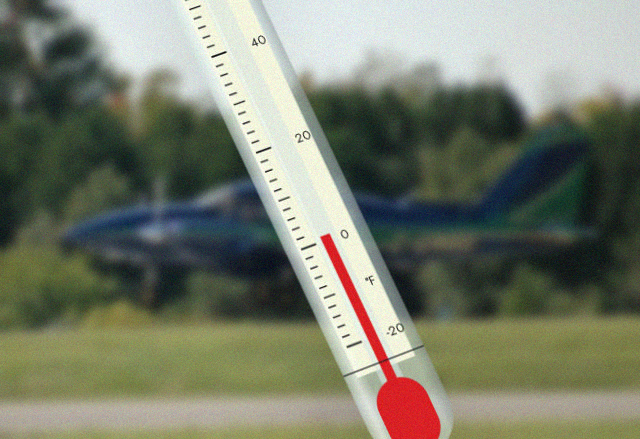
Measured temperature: 1
